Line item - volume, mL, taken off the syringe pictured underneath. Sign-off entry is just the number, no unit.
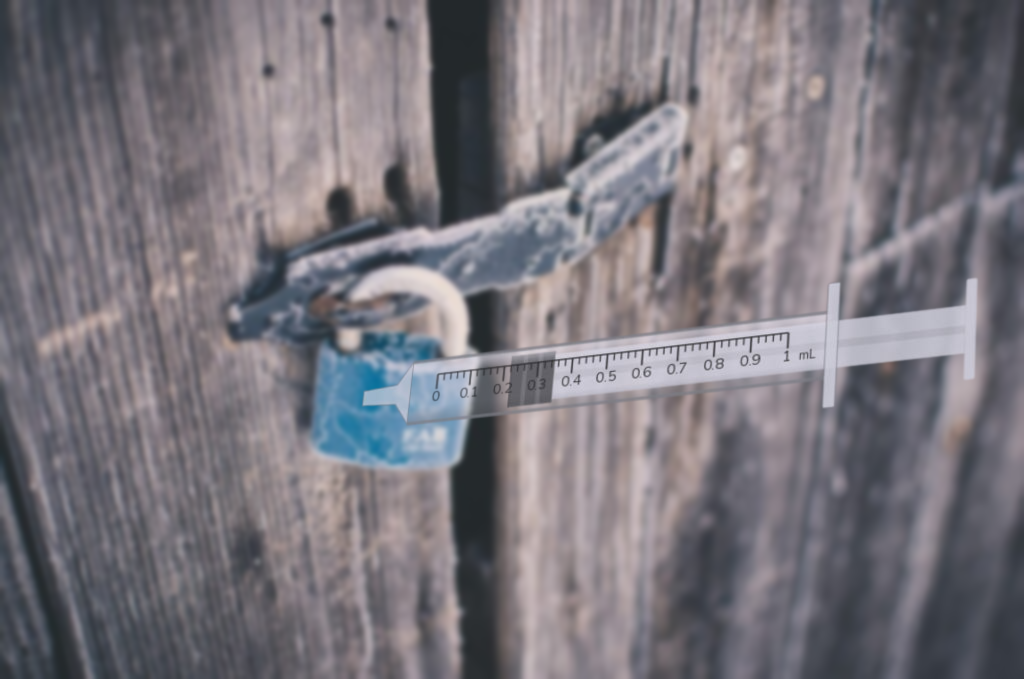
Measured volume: 0.22
